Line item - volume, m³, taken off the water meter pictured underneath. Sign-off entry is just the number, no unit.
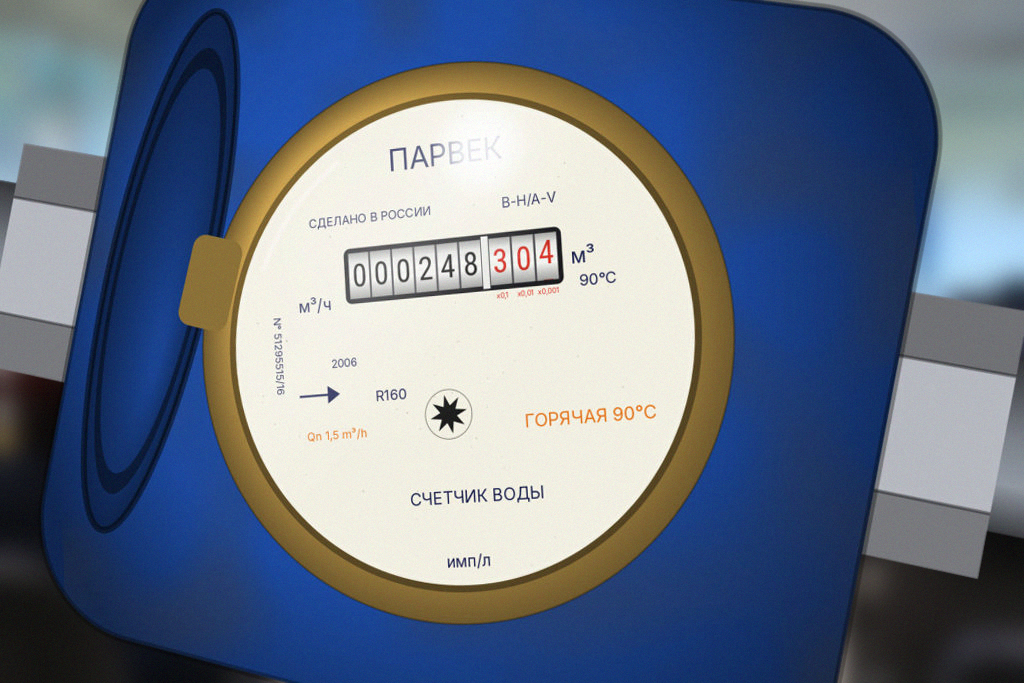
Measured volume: 248.304
